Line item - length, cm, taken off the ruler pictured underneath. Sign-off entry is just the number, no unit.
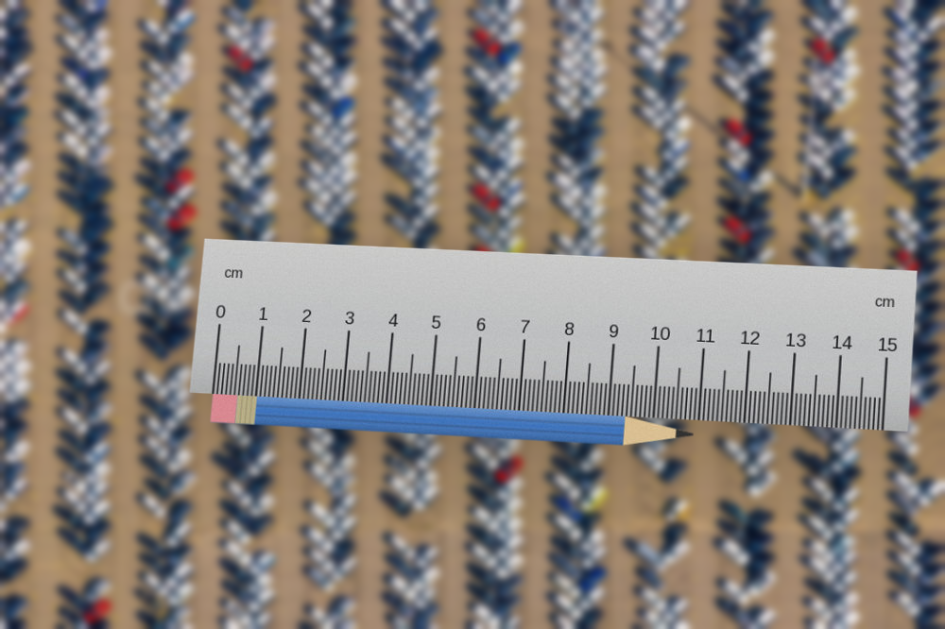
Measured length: 10.9
